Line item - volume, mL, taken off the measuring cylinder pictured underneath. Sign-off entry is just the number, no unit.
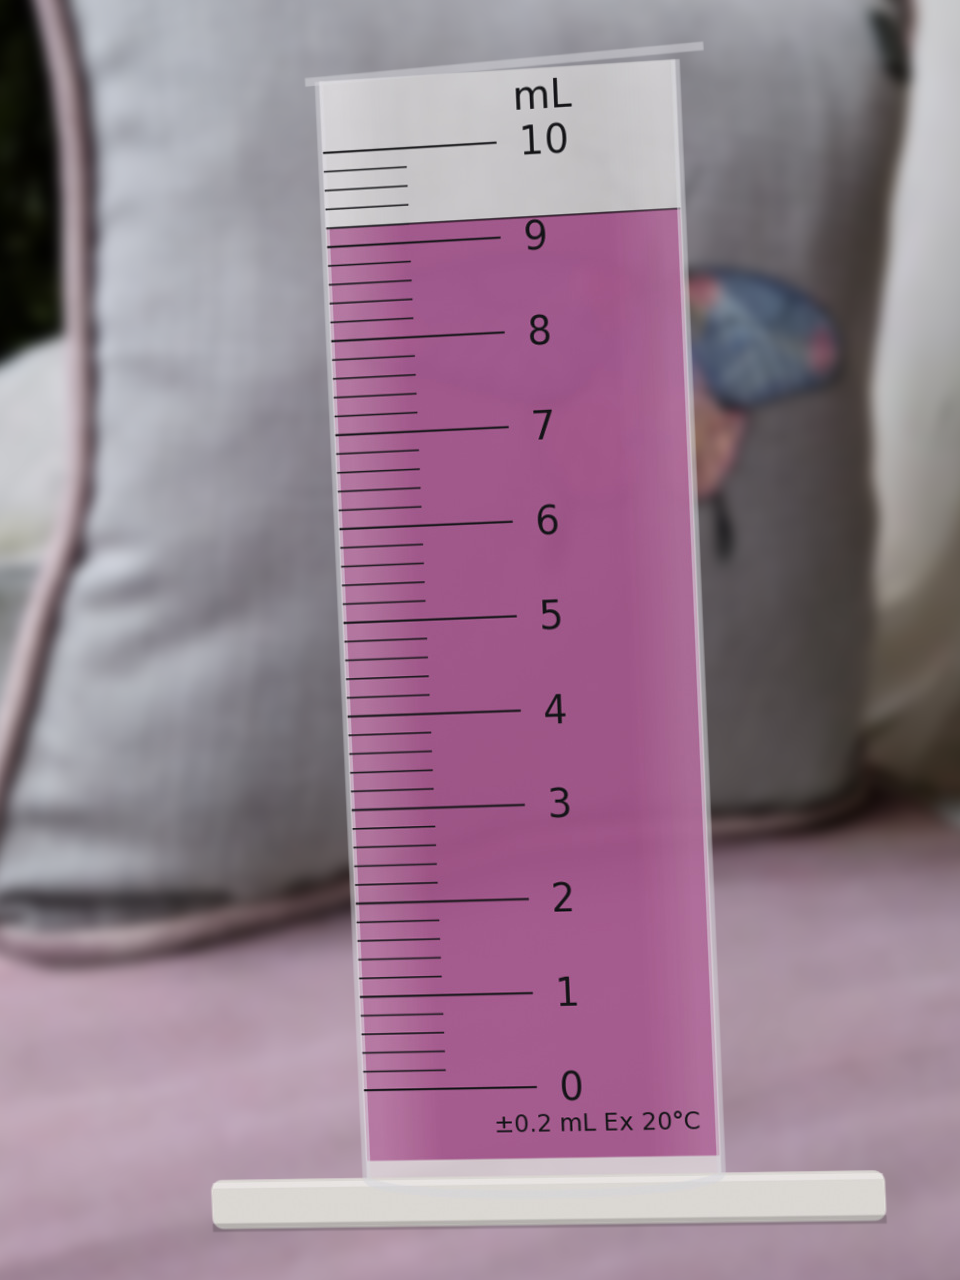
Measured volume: 9.2
